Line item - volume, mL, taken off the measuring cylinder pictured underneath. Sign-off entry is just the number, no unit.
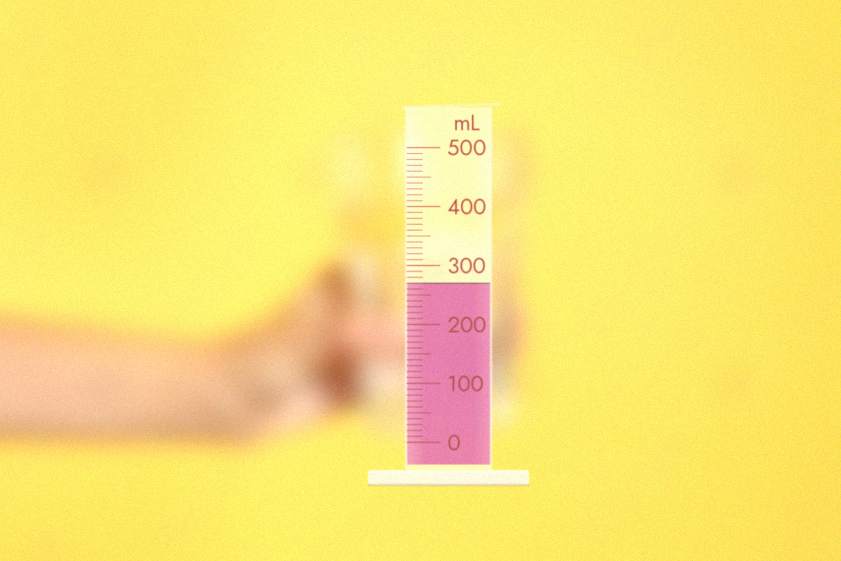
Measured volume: 270
